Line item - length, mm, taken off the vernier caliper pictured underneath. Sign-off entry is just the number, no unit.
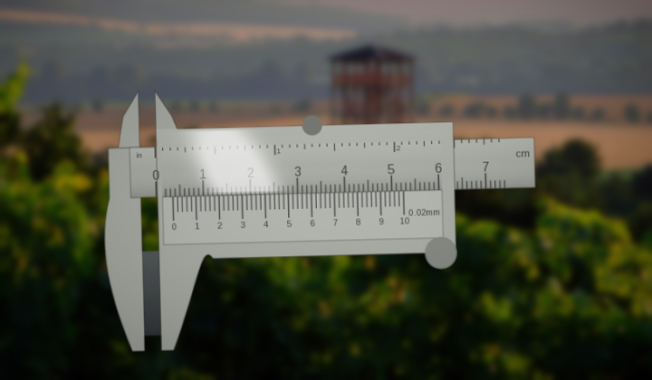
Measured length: 3.5
